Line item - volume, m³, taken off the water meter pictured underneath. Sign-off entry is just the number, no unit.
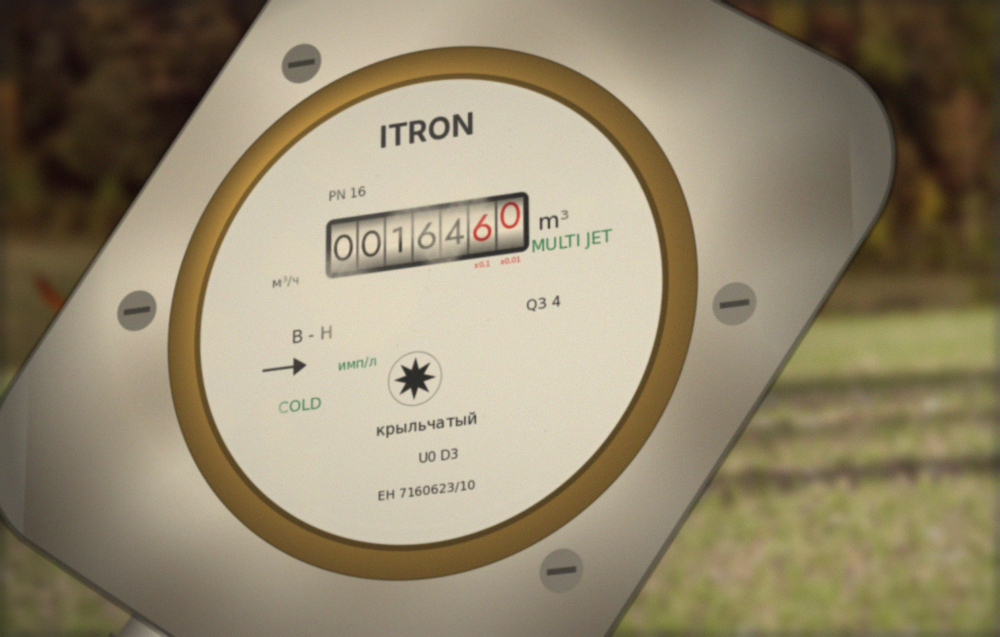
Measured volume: 164.60
